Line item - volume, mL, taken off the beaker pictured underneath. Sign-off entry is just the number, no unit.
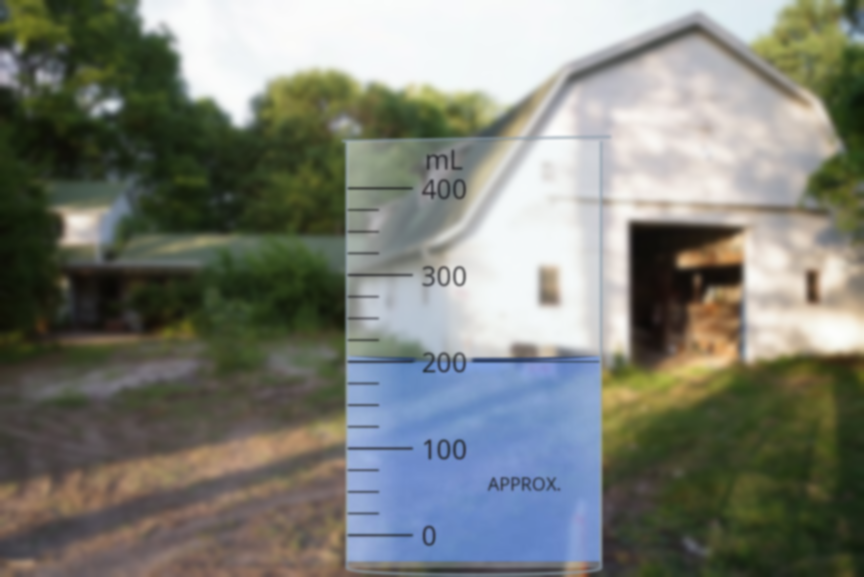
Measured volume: 200
